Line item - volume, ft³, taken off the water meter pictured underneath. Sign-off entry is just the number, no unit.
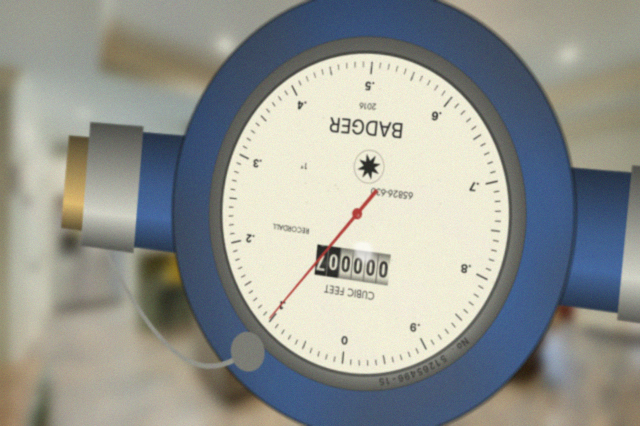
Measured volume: 7.10
